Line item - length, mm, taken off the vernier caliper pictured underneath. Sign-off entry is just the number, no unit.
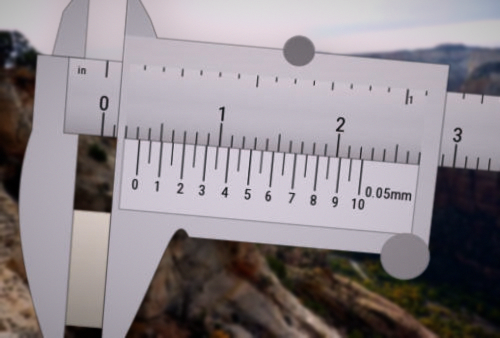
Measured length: 3.2
